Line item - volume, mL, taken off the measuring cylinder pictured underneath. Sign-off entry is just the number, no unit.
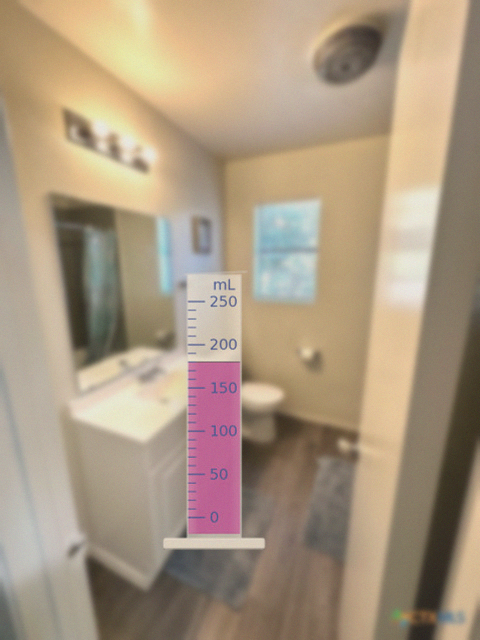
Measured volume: 180
